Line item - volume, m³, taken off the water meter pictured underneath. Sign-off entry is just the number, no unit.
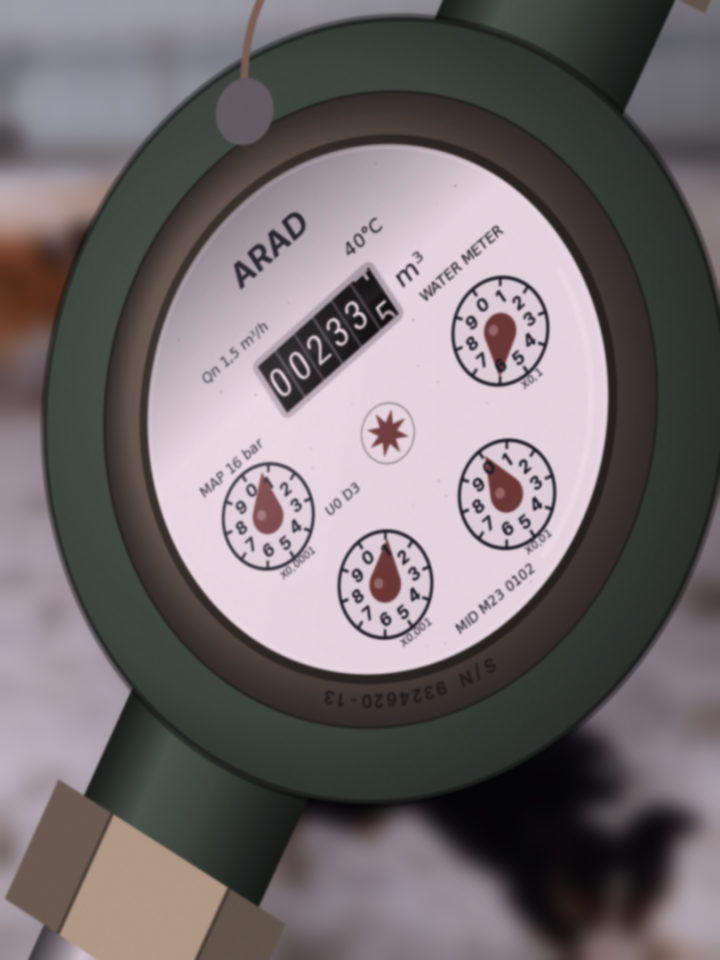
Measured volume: 2334.6010
